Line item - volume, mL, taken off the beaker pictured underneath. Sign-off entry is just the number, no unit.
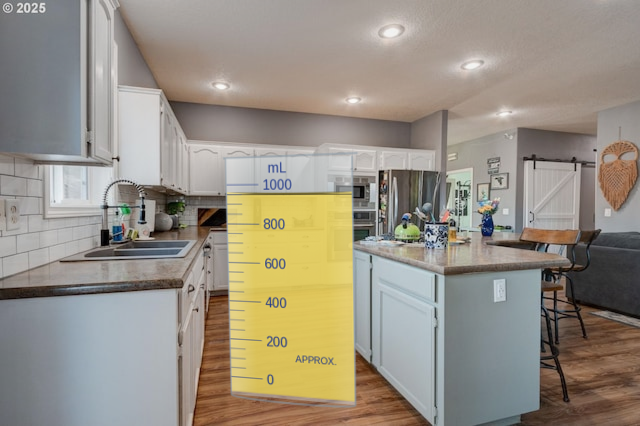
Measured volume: 950
